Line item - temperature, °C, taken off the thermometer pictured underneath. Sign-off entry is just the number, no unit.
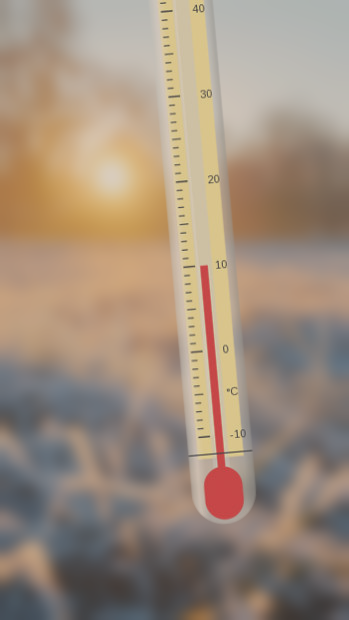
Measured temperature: 10
